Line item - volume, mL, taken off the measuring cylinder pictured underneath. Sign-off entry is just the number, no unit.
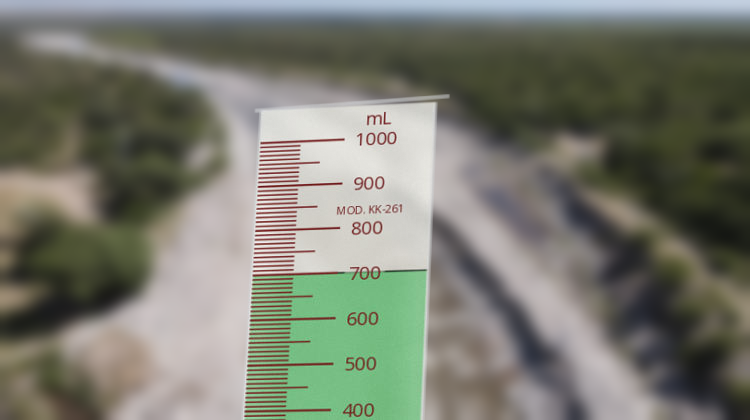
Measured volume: 700
